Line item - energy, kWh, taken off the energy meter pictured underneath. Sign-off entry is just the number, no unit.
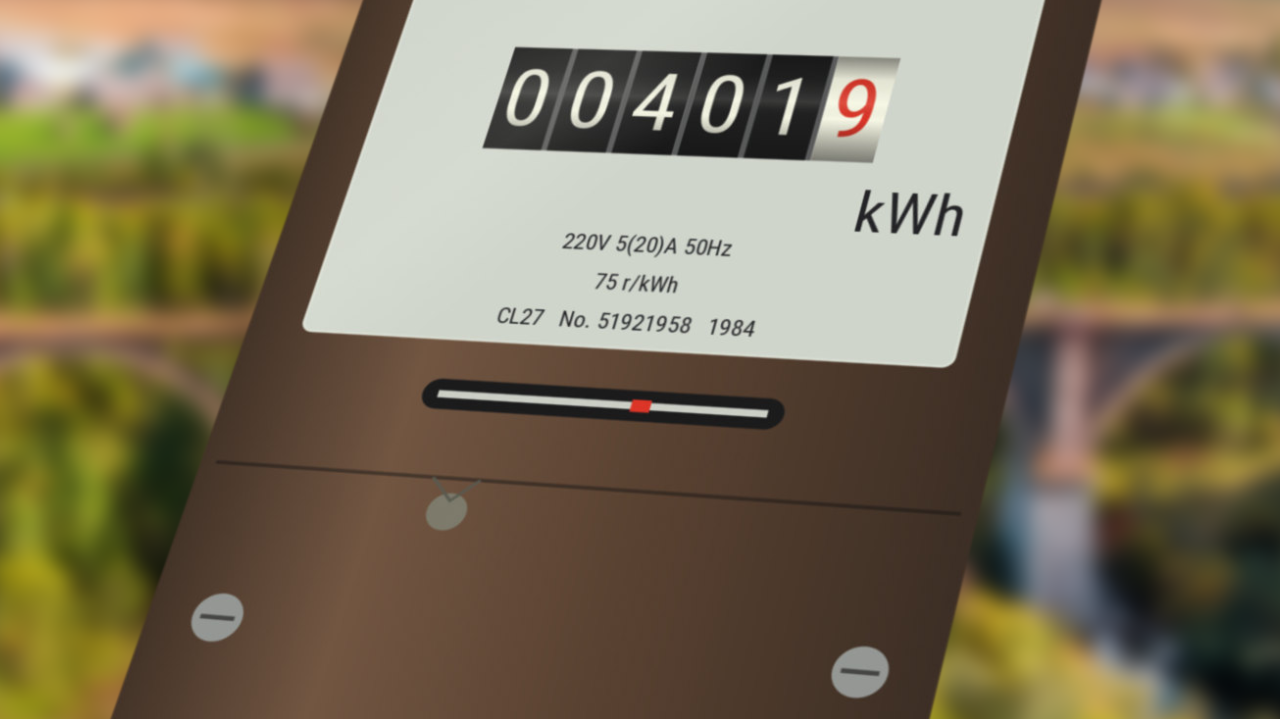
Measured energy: 401.9
